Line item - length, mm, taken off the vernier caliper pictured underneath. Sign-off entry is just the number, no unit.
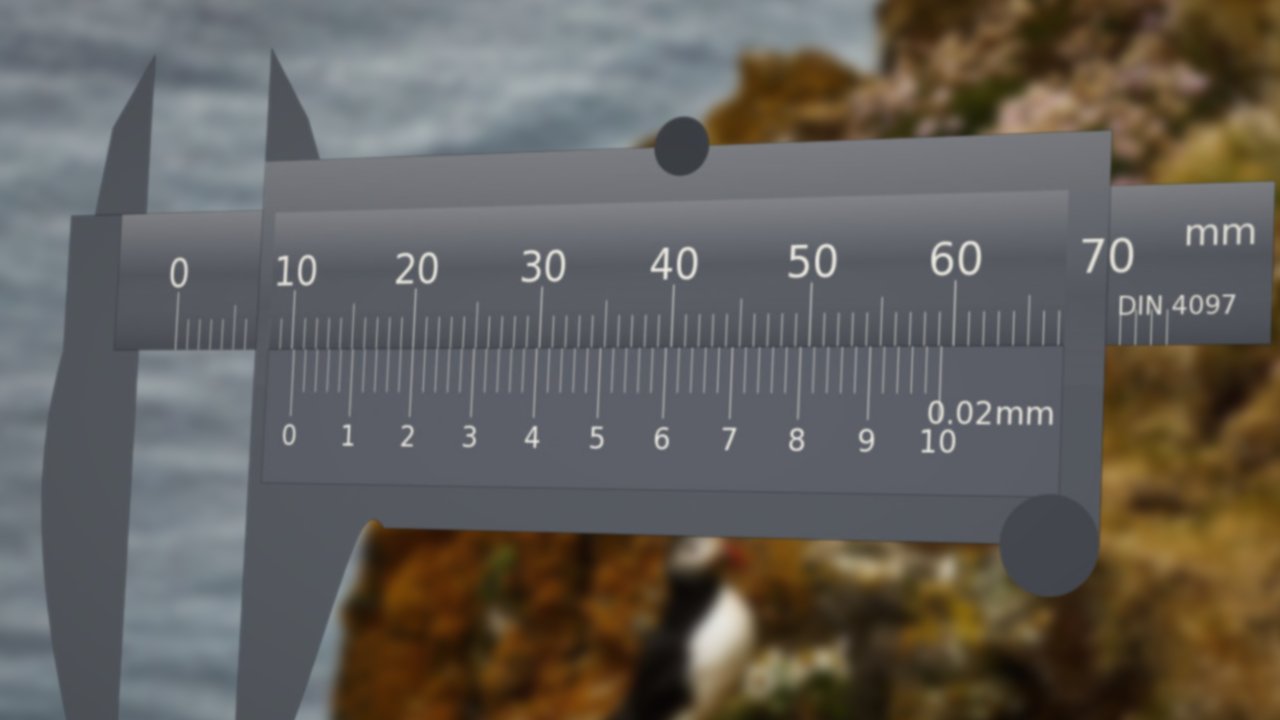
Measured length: 10.2
